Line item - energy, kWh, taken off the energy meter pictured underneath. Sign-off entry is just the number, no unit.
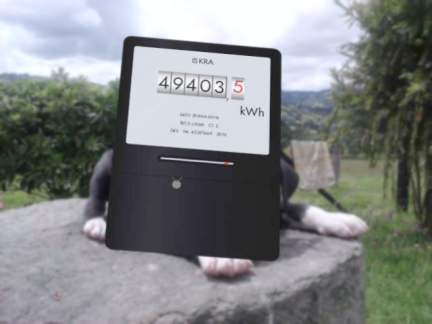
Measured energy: 49403.5
